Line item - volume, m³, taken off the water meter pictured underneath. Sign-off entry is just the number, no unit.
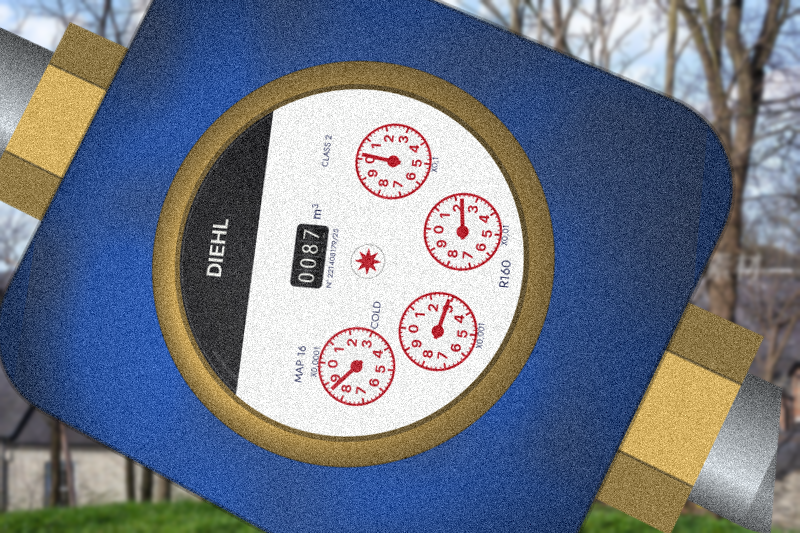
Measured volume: 87.0228
